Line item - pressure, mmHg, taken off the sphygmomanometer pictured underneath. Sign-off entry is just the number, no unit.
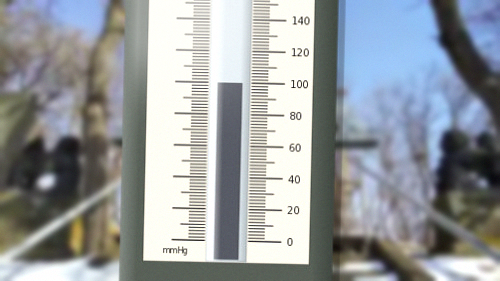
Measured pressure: 100
